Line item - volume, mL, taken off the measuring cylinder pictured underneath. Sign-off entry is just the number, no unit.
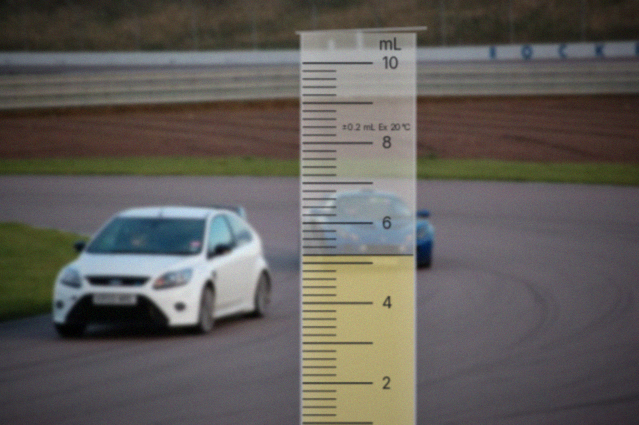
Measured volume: 5.2
